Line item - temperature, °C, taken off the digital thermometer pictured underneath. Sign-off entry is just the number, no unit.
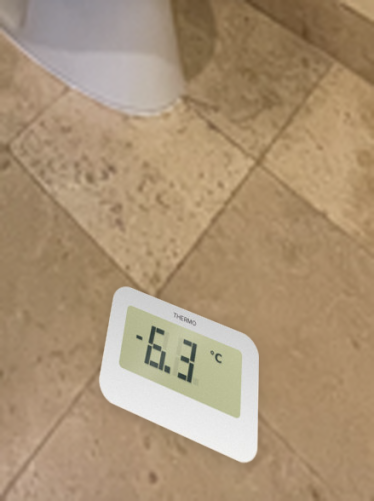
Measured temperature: -6.3
